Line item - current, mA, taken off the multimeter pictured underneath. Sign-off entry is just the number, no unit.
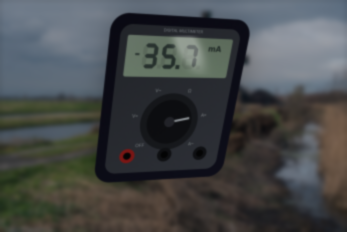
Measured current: -35.7
